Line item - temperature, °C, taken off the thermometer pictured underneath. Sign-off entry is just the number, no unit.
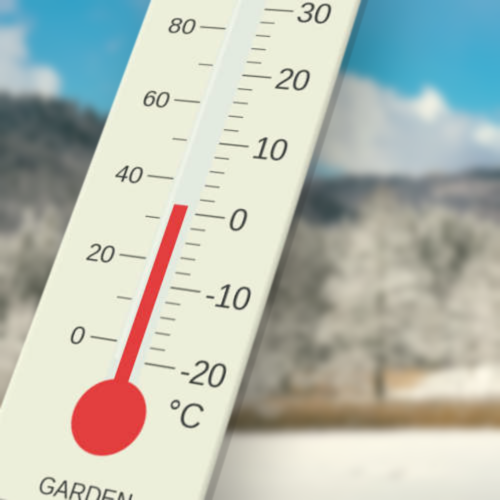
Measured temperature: 1
